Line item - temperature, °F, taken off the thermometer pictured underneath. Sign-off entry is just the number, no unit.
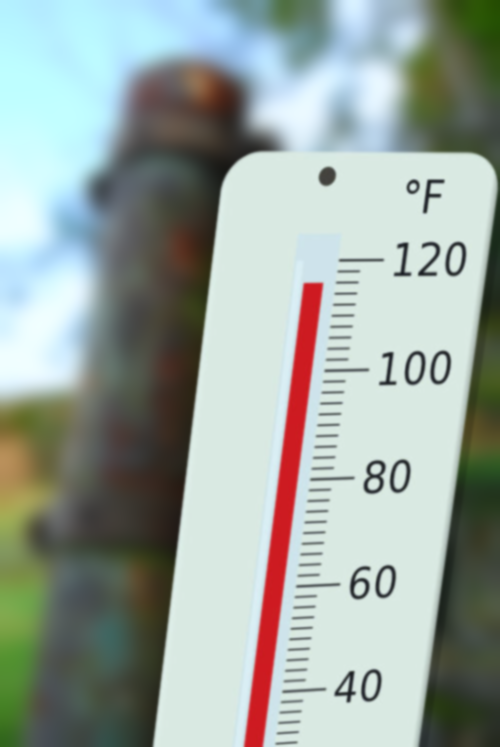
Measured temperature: 116
